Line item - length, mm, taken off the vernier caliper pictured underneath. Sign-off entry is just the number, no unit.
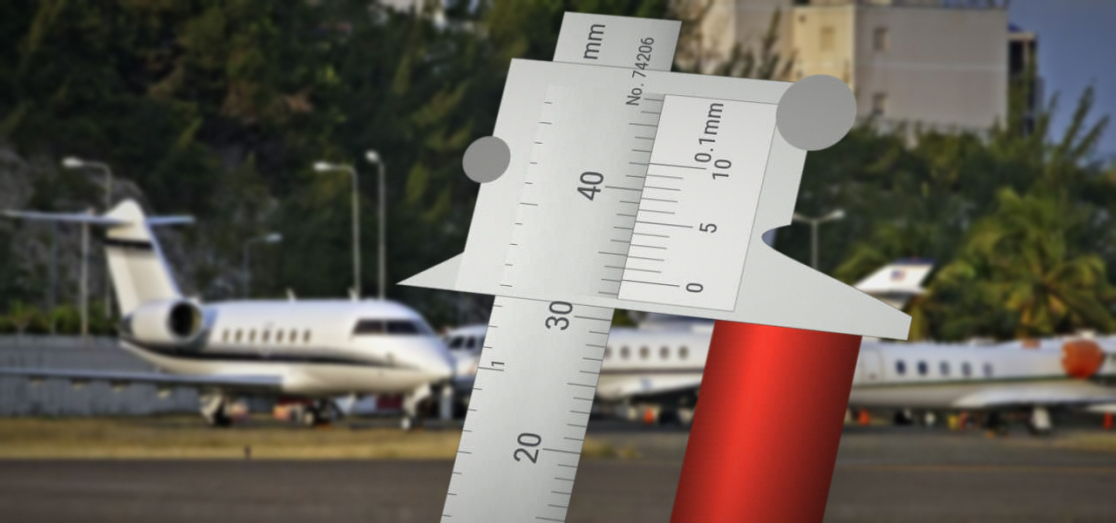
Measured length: 33.1
